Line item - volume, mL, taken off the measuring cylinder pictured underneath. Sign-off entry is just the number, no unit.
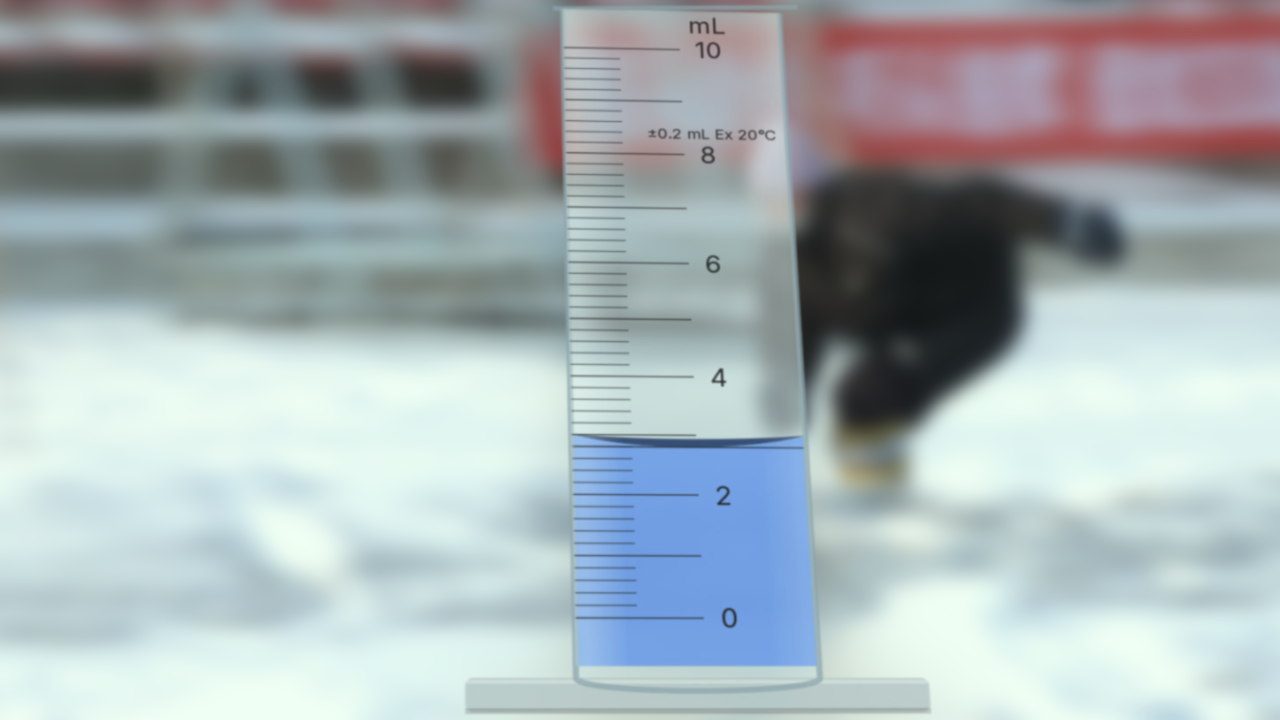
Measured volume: 2.8
